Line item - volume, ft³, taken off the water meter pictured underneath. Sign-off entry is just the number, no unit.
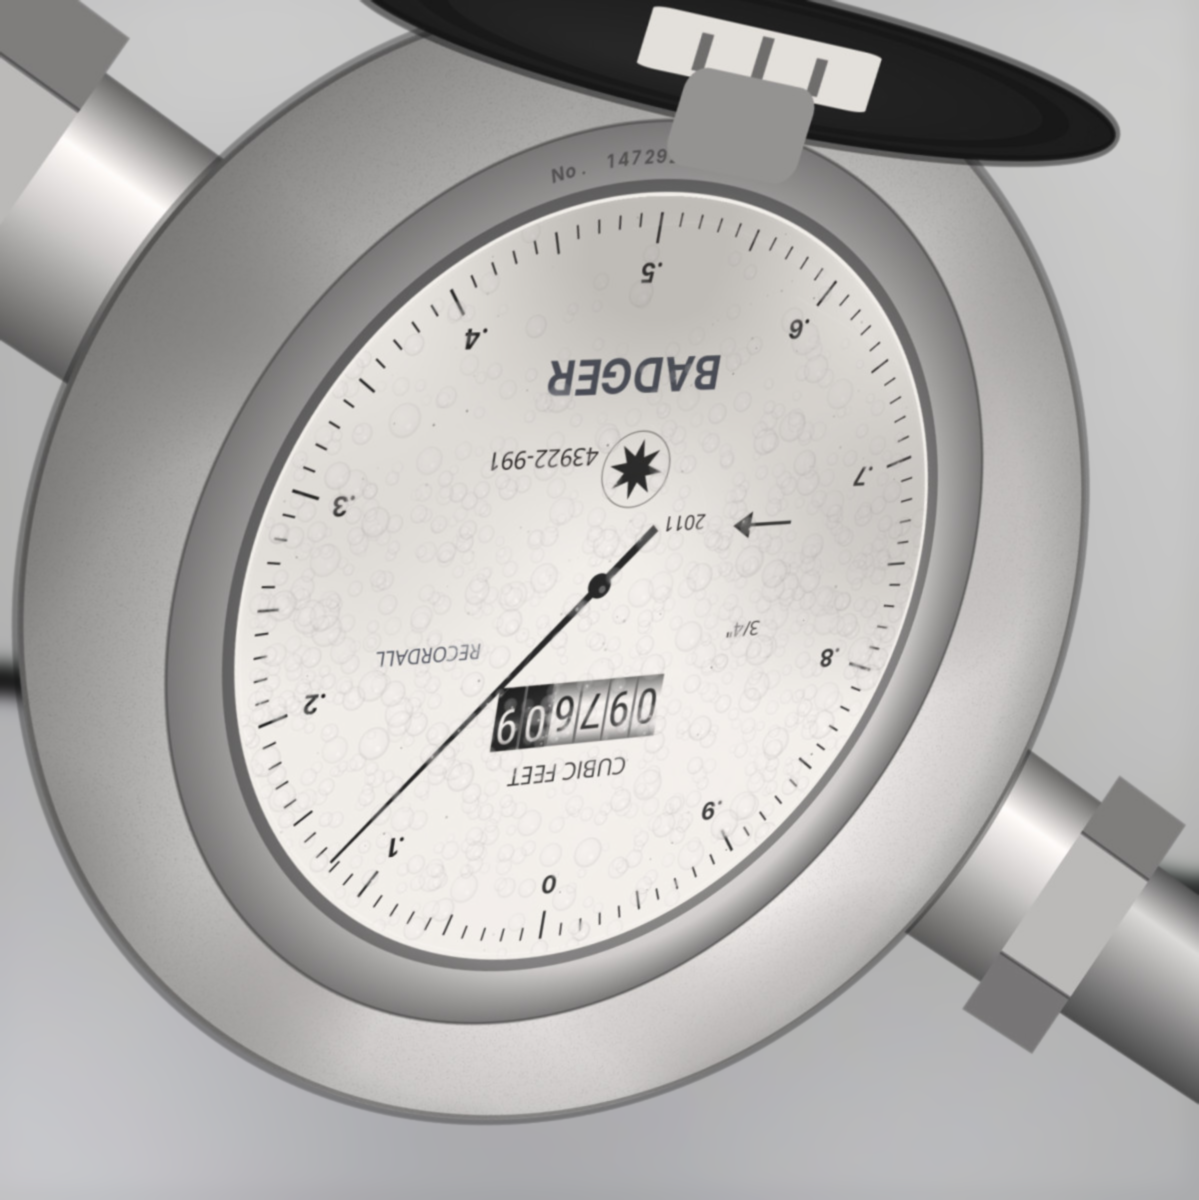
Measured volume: 97609.12
